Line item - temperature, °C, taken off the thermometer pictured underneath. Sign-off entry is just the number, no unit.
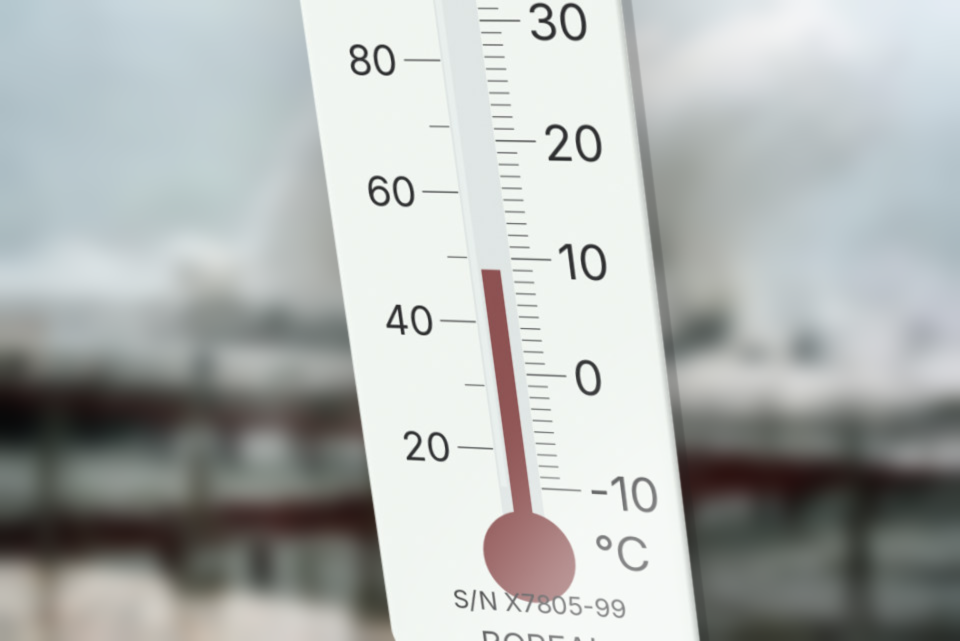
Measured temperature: 9
